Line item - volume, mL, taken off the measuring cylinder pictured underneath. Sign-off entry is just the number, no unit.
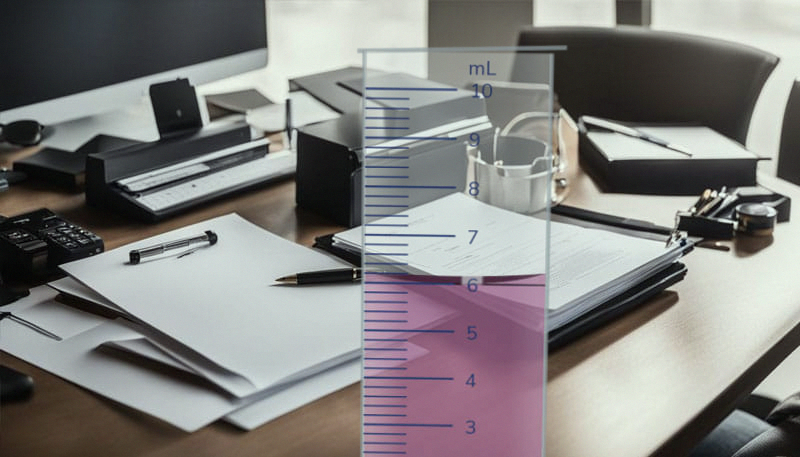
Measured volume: 6
